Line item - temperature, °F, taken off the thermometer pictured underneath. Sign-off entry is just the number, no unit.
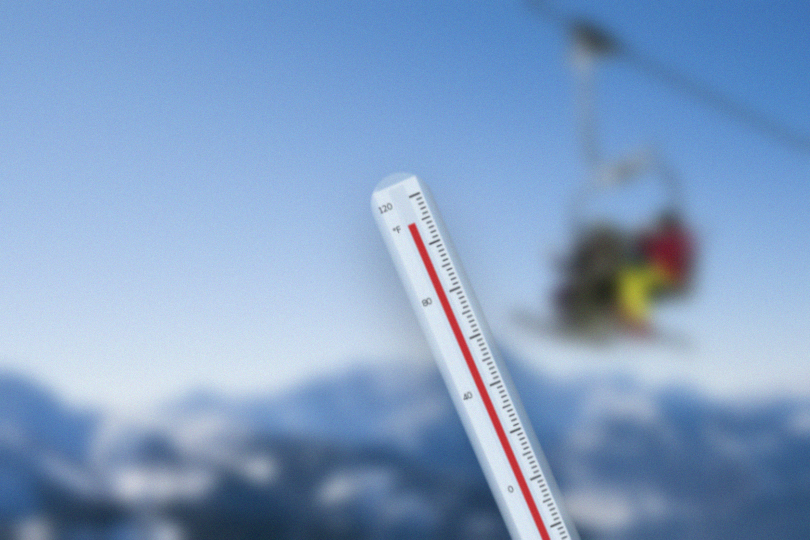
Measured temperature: 110
